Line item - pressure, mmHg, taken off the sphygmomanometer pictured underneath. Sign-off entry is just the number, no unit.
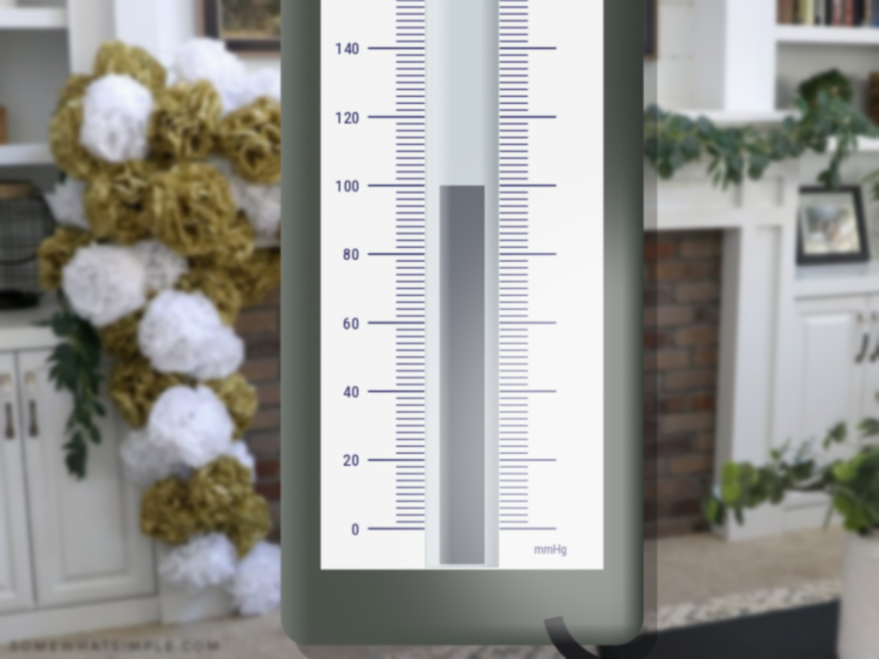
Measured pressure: 100
